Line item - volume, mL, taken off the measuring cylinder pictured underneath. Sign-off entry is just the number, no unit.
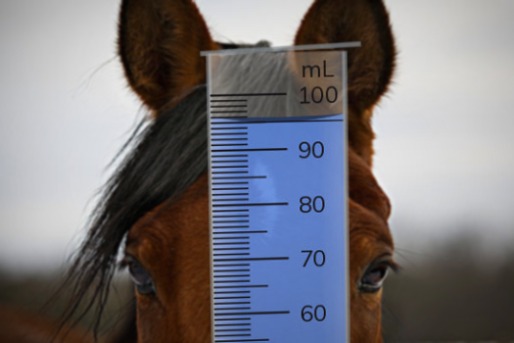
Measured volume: 95
